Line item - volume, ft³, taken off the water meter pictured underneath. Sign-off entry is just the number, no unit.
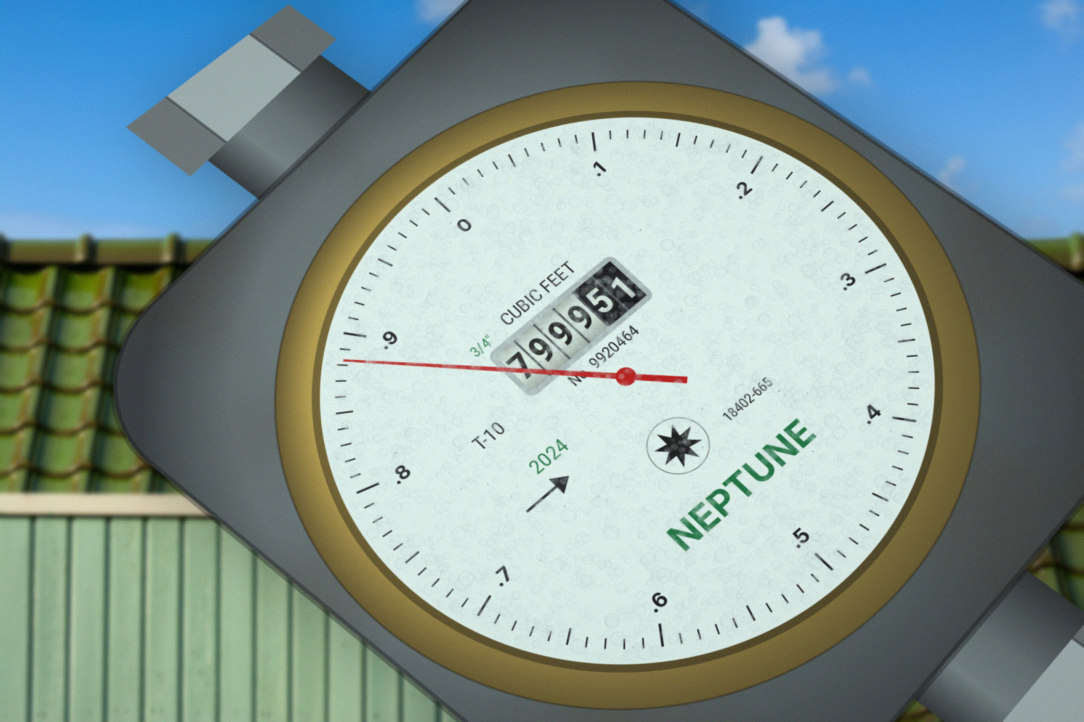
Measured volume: 799950.88
